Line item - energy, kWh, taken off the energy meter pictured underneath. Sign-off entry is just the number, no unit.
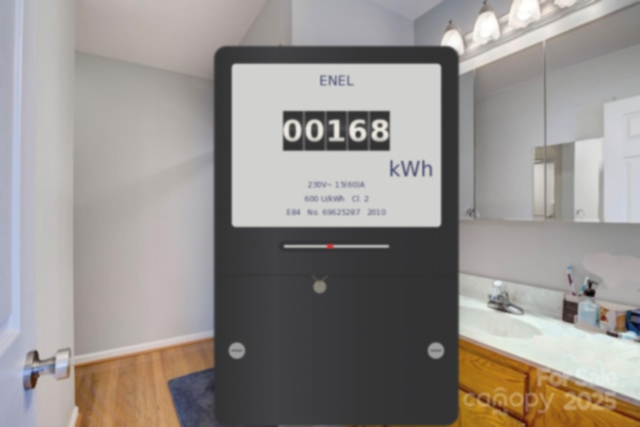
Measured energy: 168
